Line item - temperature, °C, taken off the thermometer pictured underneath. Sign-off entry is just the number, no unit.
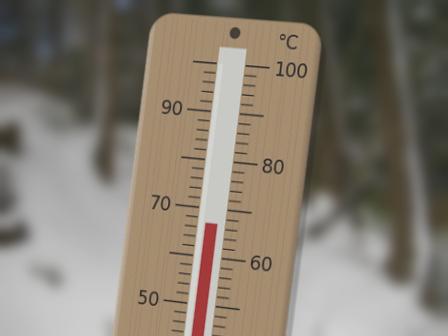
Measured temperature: 67
